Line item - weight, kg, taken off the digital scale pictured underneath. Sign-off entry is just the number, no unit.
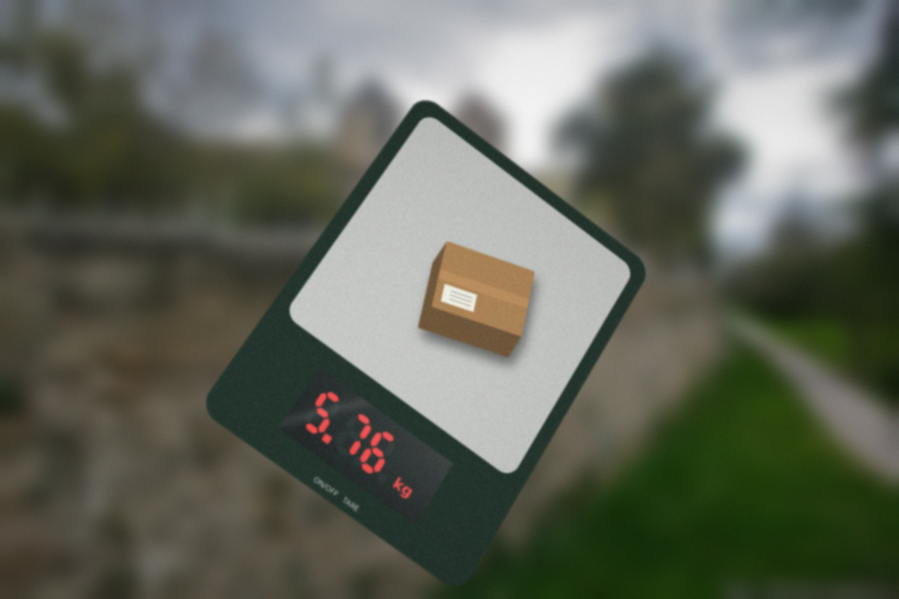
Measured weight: 5.76
